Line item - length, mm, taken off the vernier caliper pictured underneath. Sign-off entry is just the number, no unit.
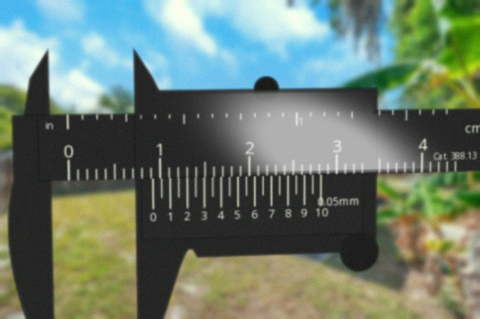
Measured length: 9.2
